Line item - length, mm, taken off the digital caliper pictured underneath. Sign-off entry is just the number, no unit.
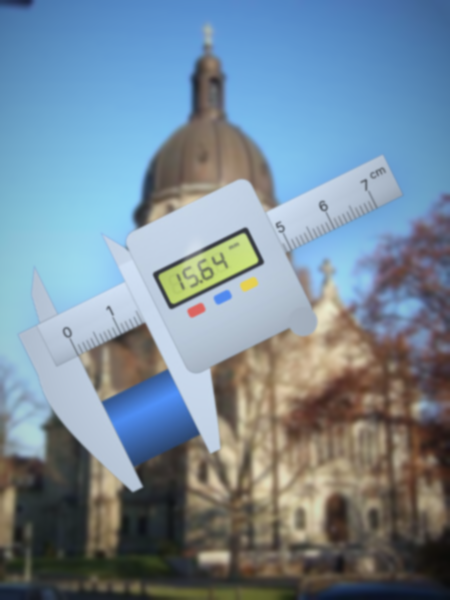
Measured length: 15.64
